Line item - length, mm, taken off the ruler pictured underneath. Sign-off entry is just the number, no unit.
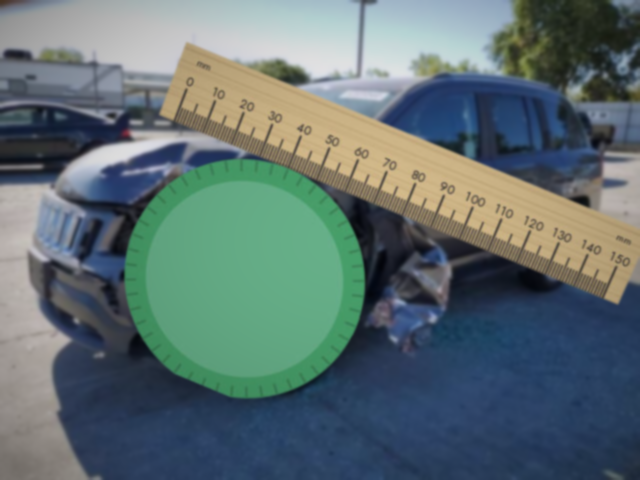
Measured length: 80
